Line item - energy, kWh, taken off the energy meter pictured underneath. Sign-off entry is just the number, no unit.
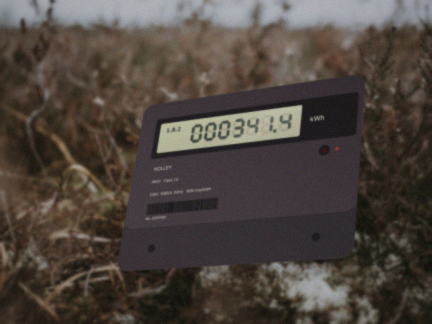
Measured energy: 341.4
